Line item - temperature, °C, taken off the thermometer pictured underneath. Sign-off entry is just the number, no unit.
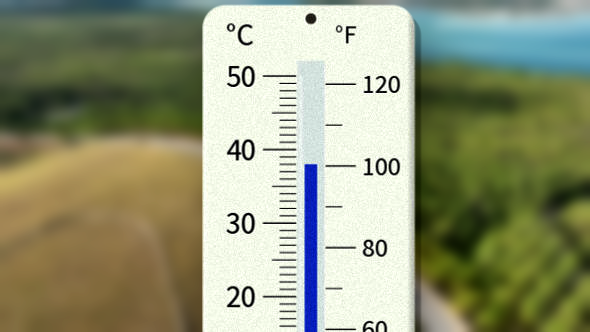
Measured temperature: 38
